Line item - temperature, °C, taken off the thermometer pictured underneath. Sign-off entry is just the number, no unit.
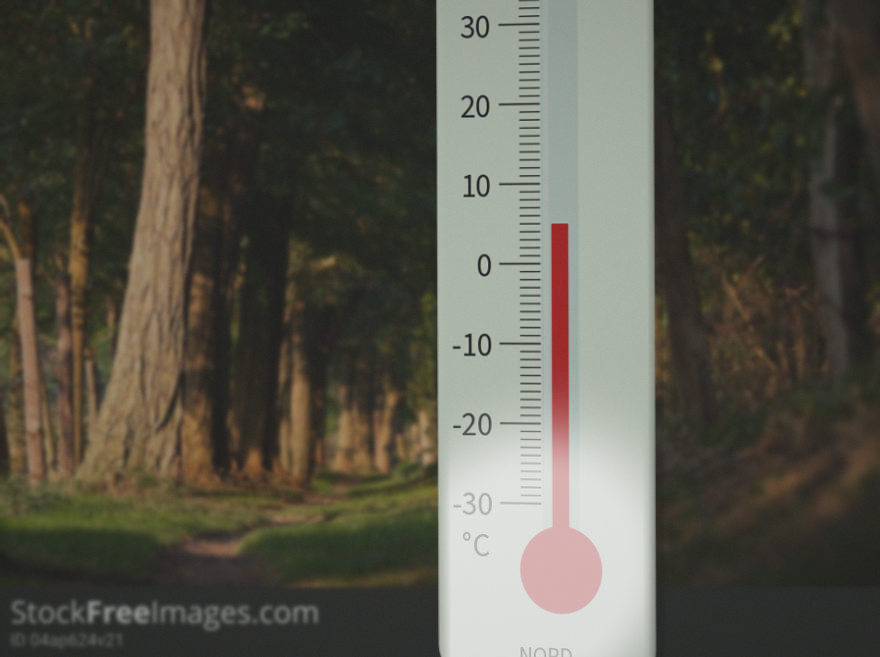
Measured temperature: 5
